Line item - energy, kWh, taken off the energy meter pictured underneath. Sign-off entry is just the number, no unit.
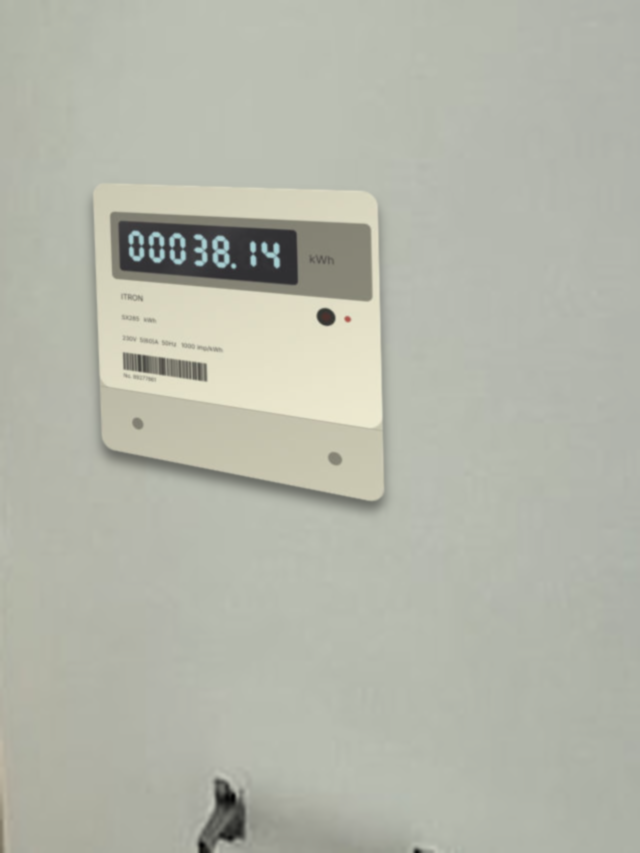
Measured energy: 38.14
